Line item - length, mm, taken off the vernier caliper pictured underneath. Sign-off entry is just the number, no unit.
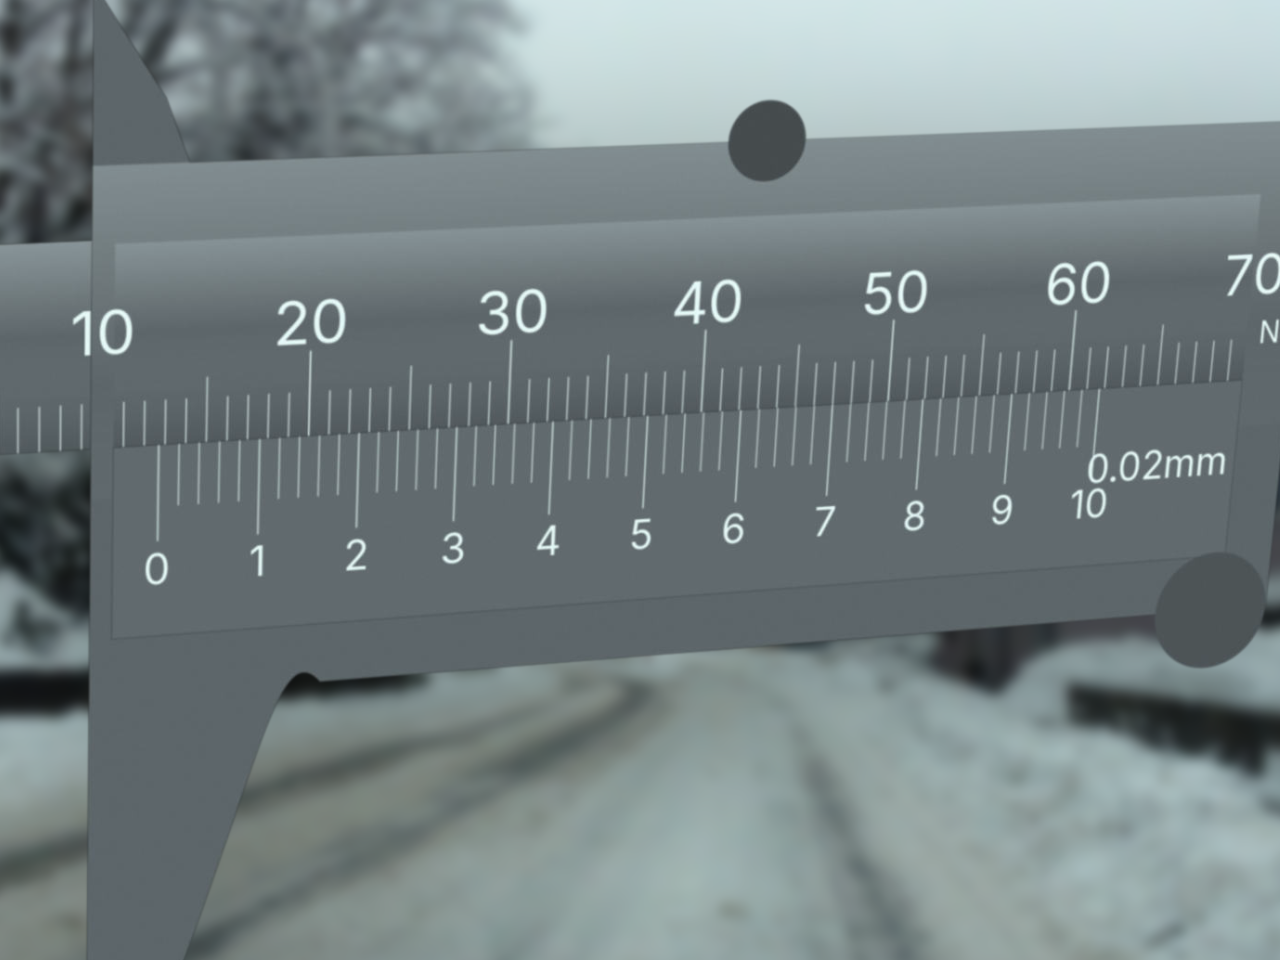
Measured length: 12.7
